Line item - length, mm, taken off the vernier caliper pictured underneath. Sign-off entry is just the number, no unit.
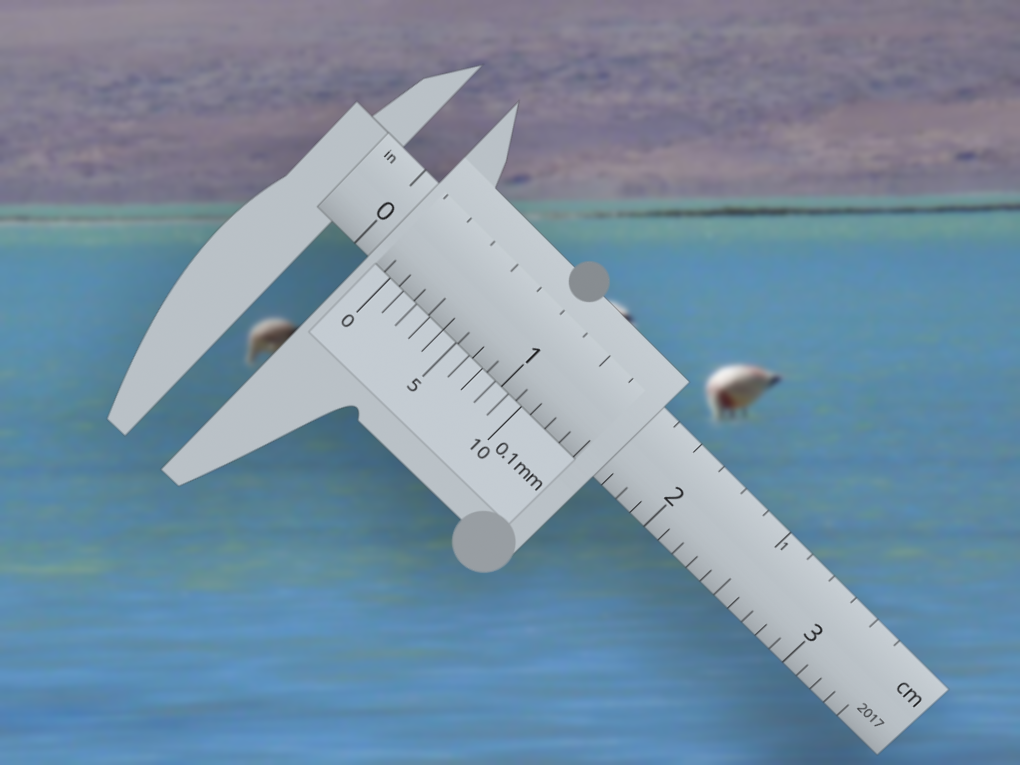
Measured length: 2.4
